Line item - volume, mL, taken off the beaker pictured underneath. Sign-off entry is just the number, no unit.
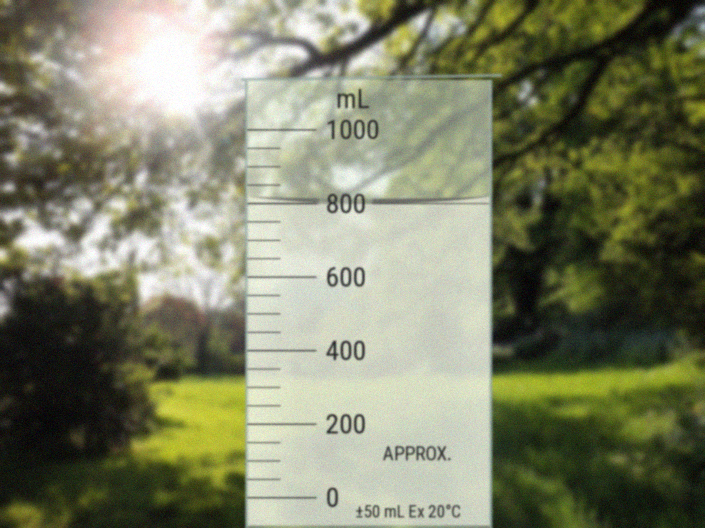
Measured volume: 800
